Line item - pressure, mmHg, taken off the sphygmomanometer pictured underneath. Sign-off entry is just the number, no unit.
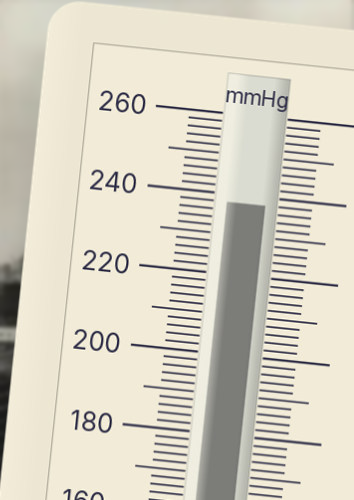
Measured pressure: 238
